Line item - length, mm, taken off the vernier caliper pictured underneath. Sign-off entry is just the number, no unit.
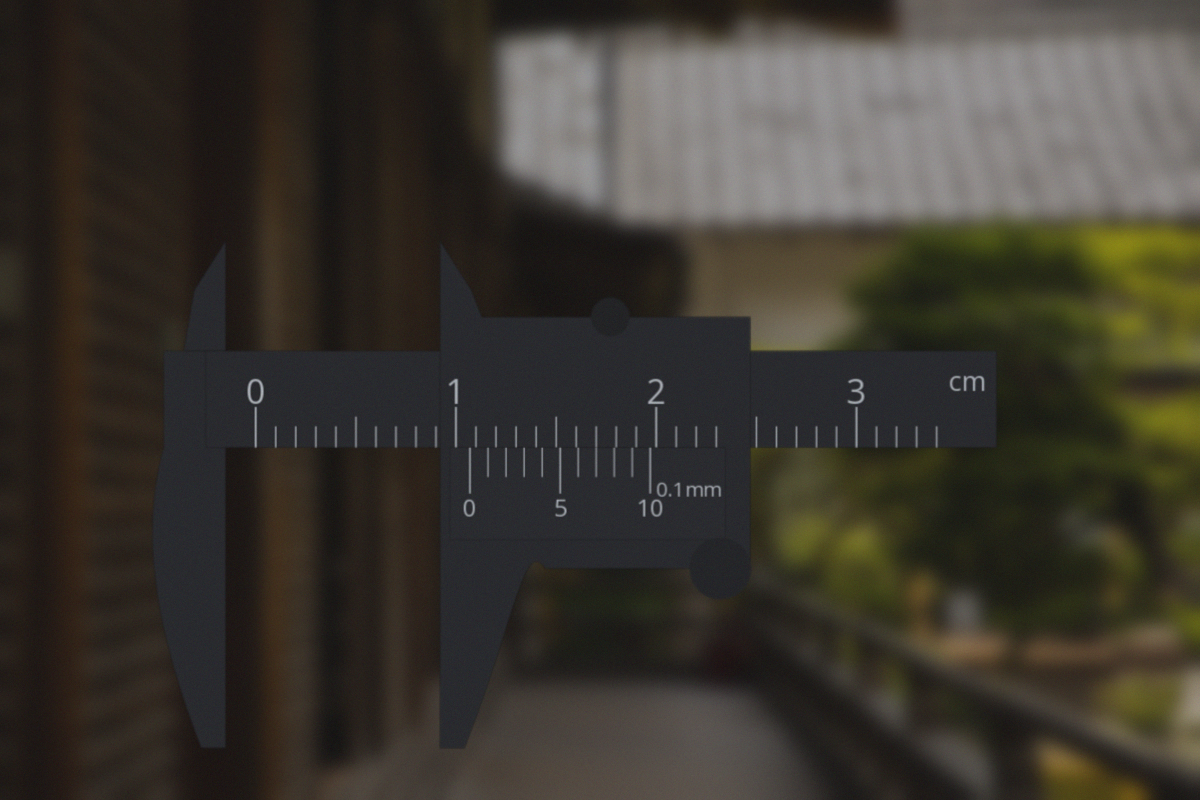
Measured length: 10.7
